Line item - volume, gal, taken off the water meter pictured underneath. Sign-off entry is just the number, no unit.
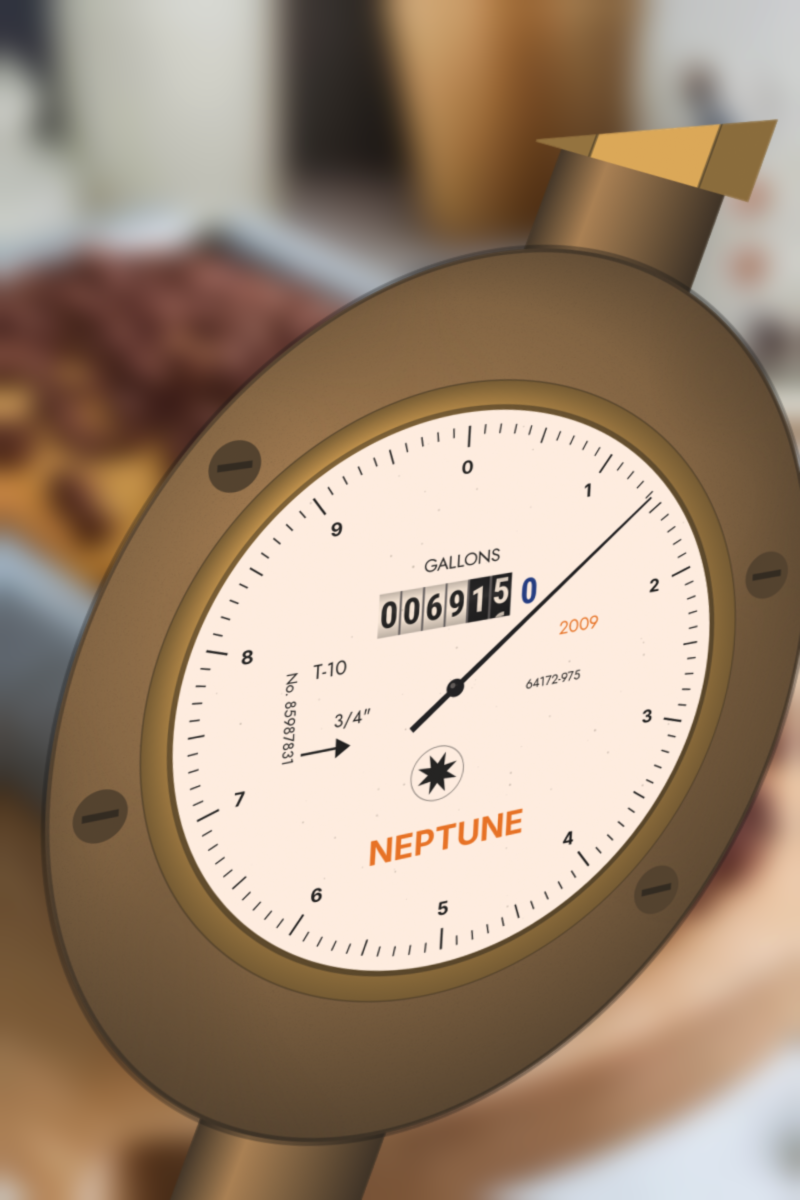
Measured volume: 69151.4
